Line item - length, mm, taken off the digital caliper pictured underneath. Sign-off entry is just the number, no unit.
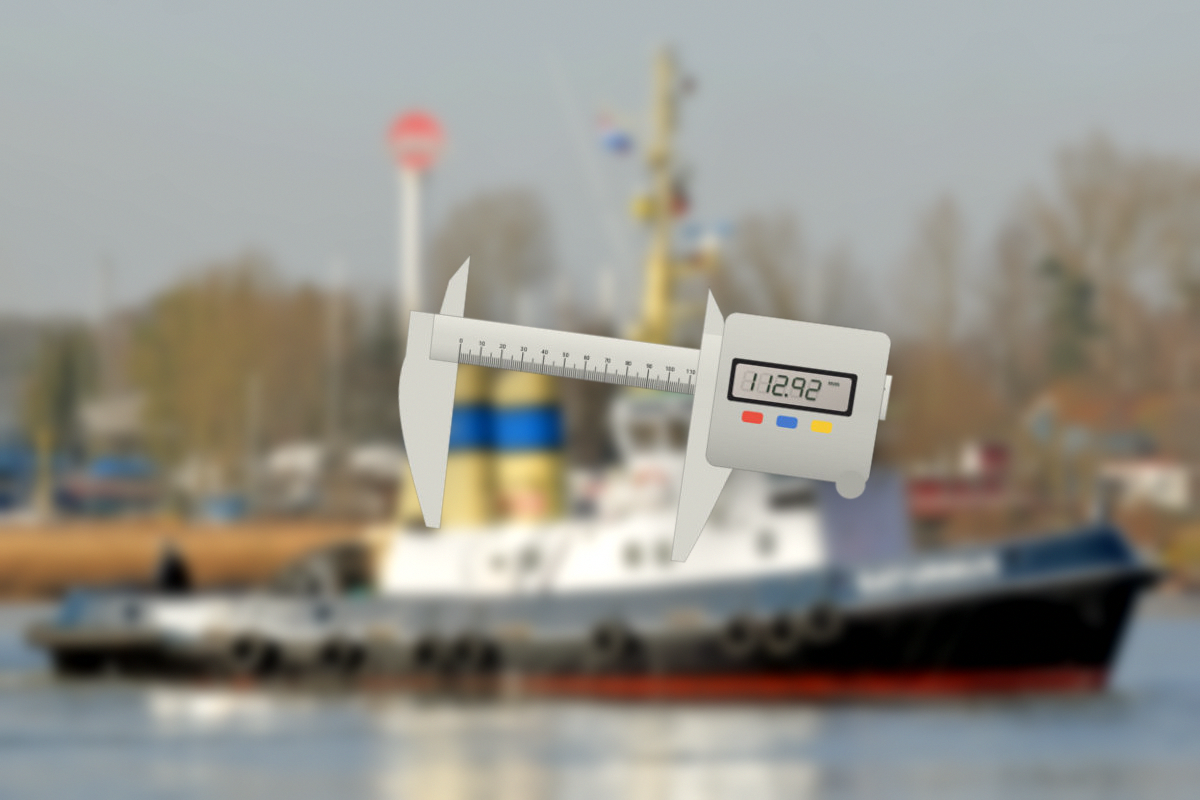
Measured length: 112.92
